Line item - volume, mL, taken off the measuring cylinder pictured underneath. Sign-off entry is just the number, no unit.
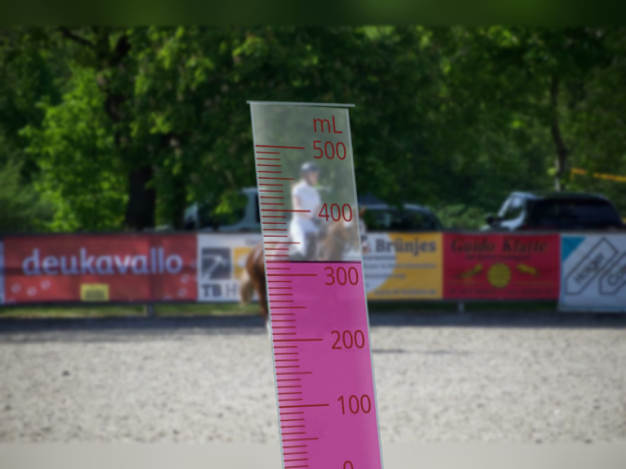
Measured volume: 320
